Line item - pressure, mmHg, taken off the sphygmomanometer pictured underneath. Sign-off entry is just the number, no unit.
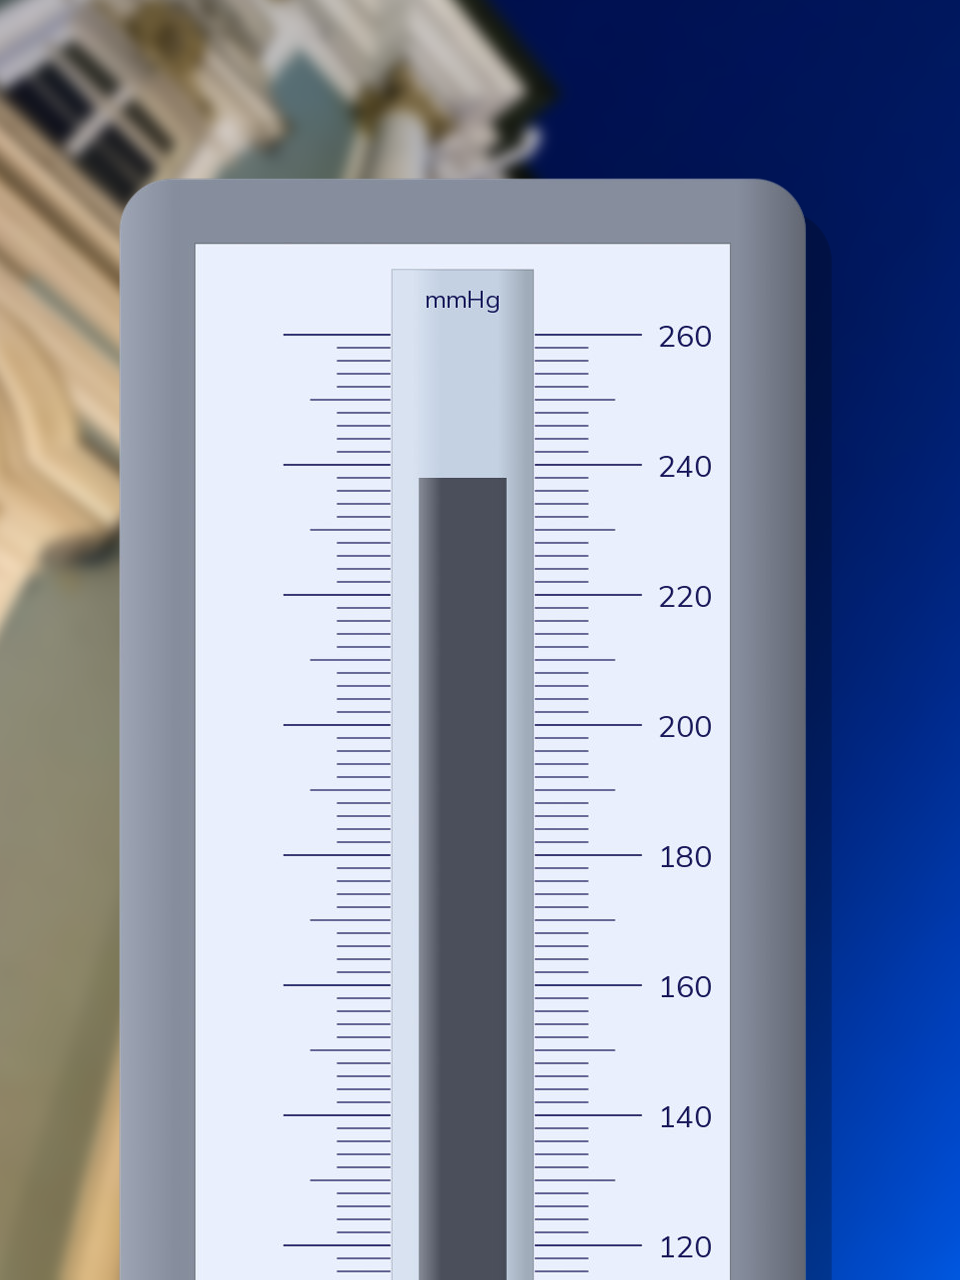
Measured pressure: 238
